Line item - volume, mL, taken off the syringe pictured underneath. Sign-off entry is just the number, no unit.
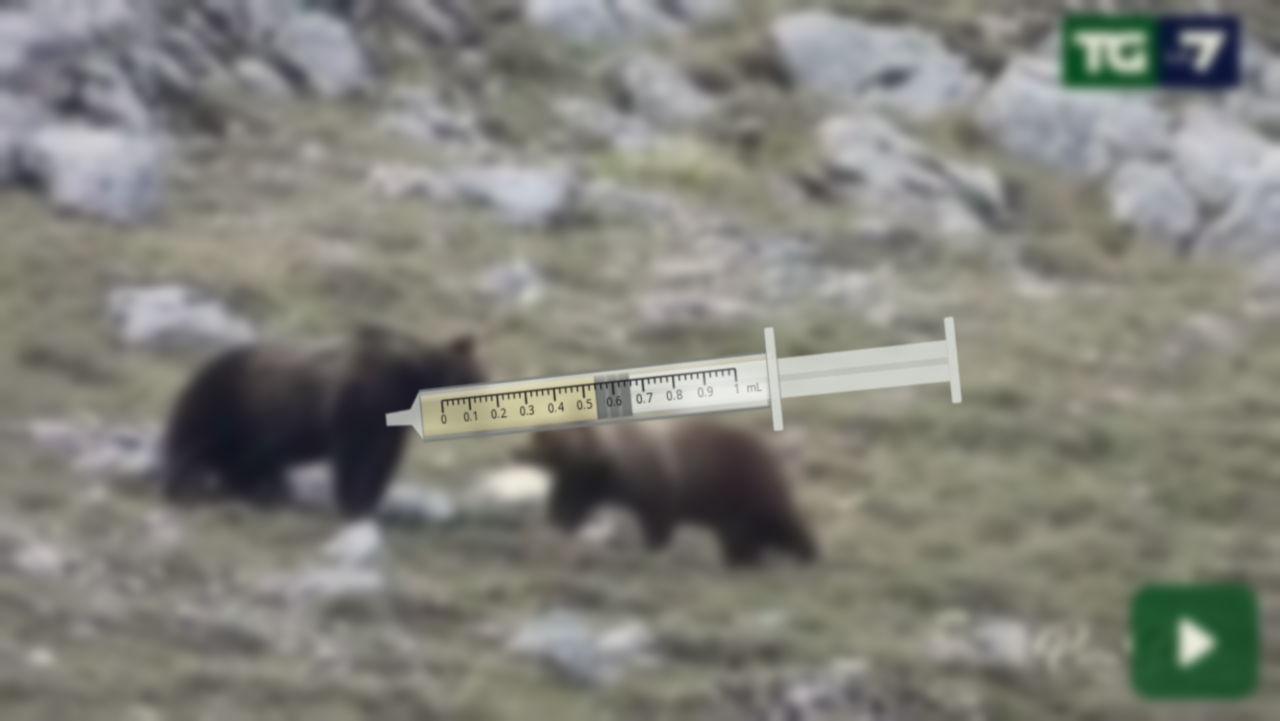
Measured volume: 0.54
